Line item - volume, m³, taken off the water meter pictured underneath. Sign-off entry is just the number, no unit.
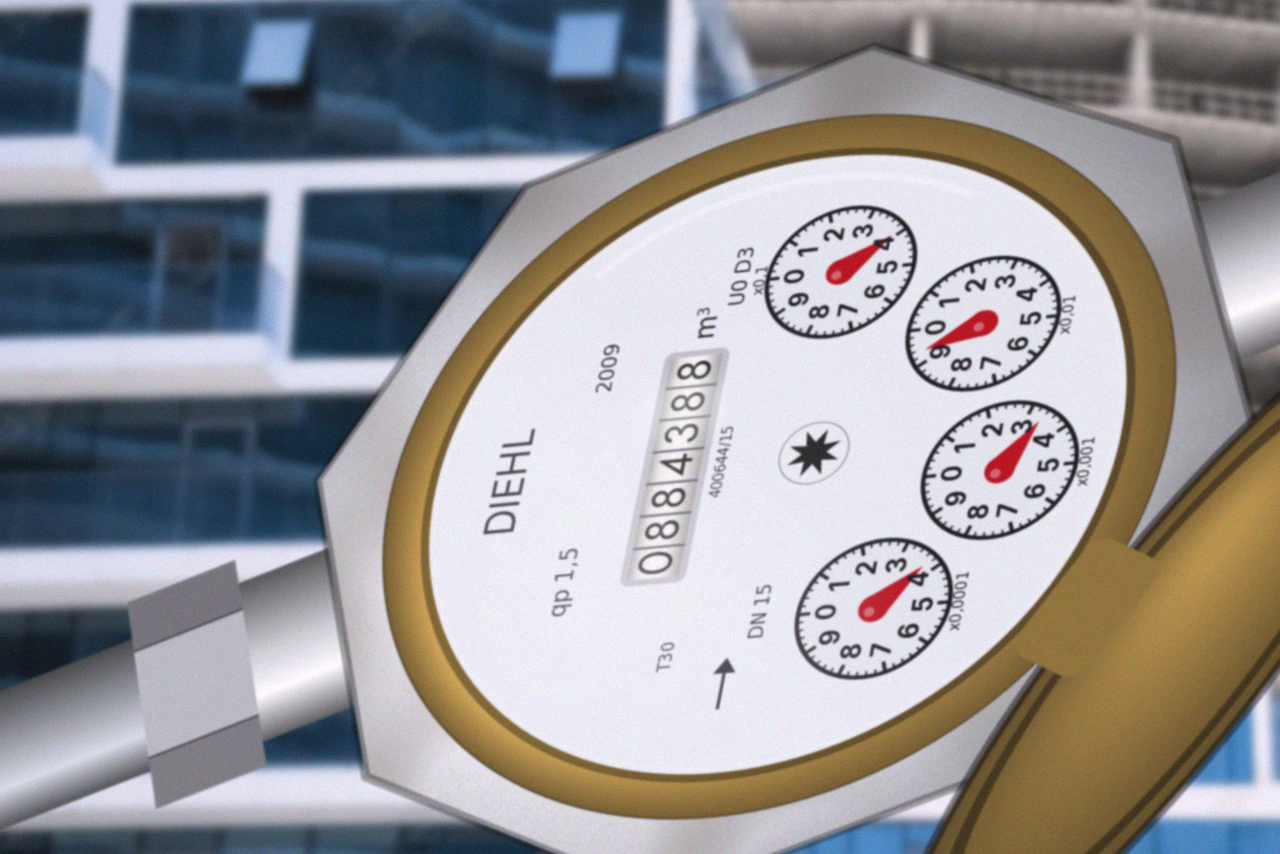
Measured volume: 884388.3933
